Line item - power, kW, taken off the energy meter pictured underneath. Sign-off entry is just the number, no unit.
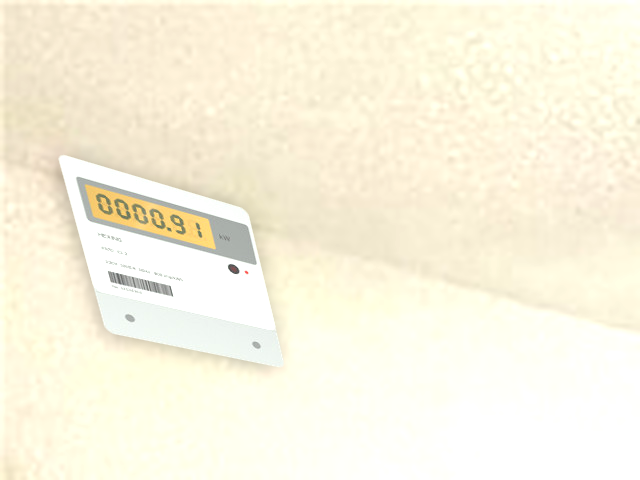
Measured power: 0.91
